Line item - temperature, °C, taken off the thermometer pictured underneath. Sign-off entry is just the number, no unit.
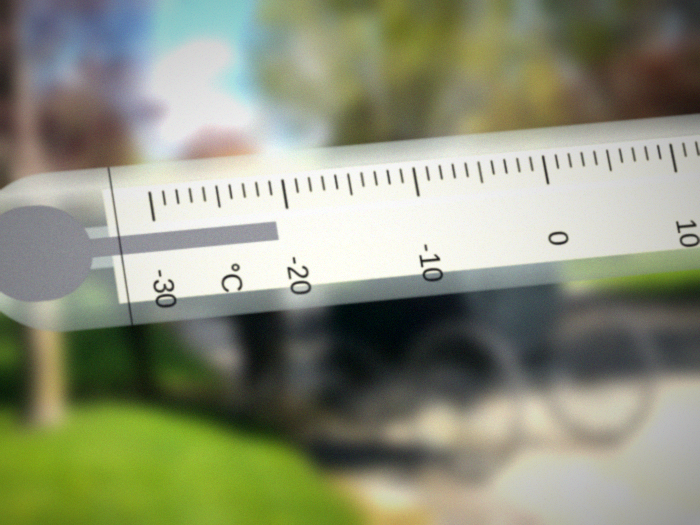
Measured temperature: -21
